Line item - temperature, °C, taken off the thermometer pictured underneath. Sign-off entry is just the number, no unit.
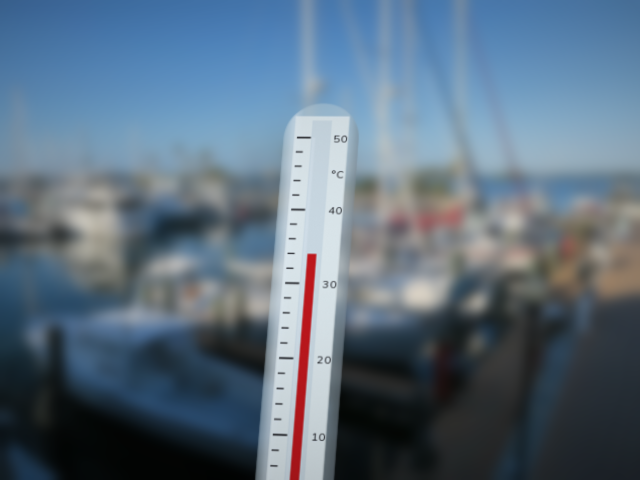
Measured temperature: 34
